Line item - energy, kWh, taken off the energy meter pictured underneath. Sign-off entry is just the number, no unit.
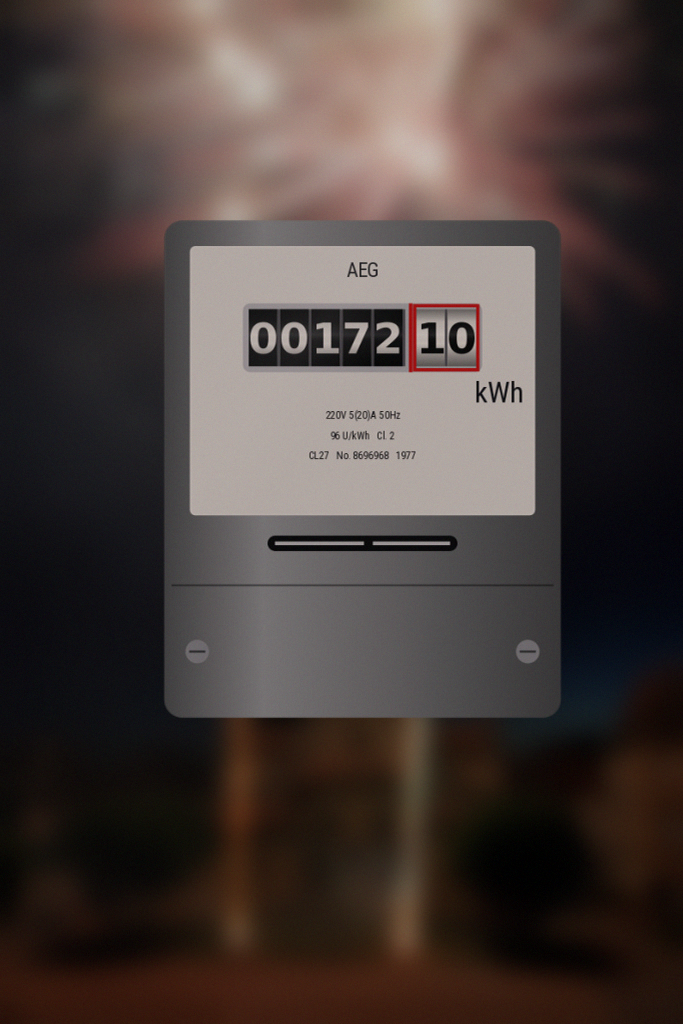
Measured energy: 172.10
